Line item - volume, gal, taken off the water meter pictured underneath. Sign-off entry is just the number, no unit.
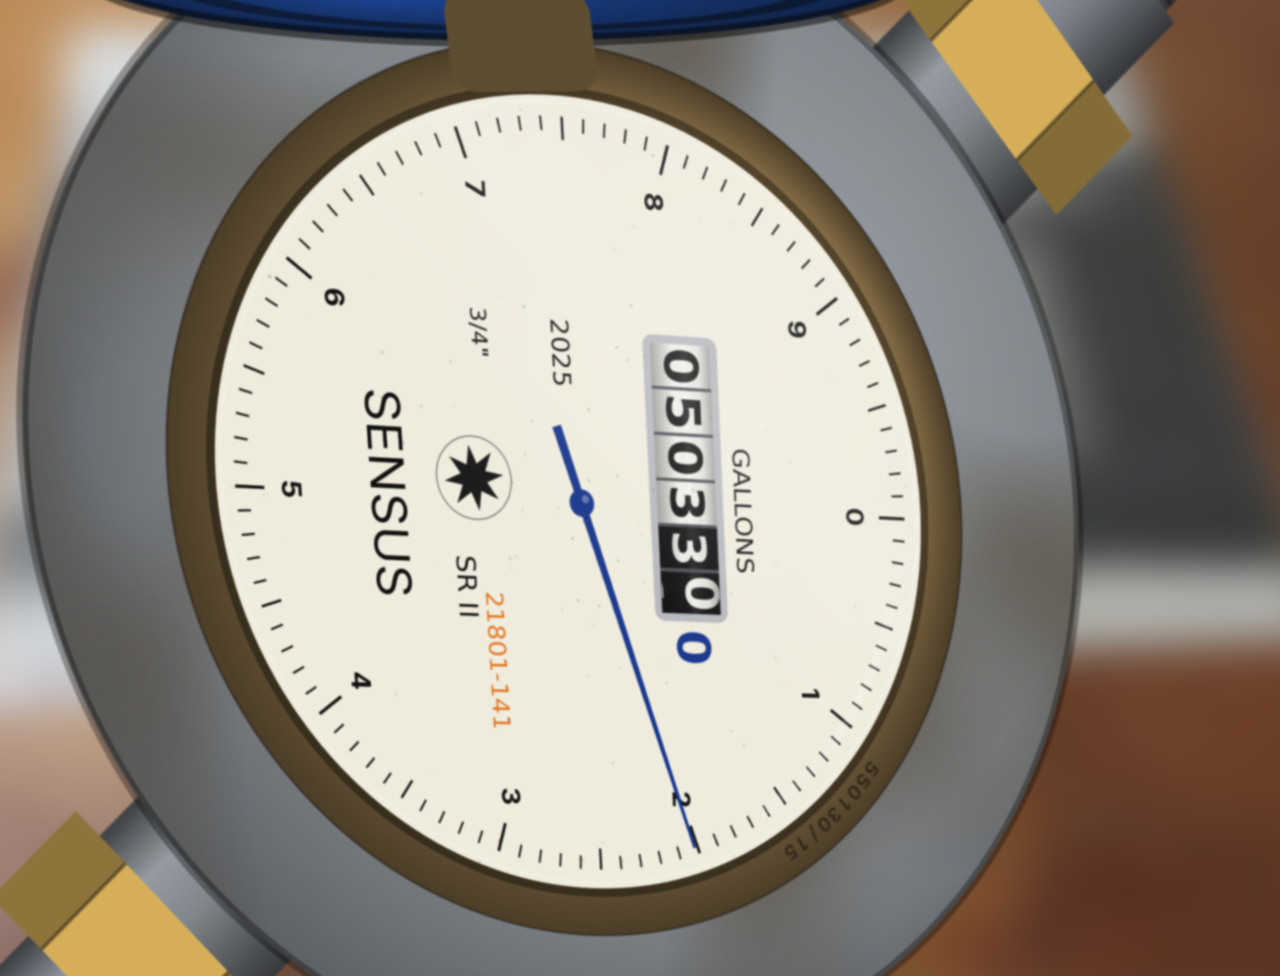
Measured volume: 503302.0
